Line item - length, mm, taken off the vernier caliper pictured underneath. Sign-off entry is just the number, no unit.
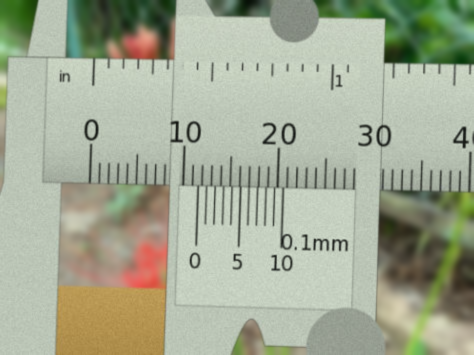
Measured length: 11.6
